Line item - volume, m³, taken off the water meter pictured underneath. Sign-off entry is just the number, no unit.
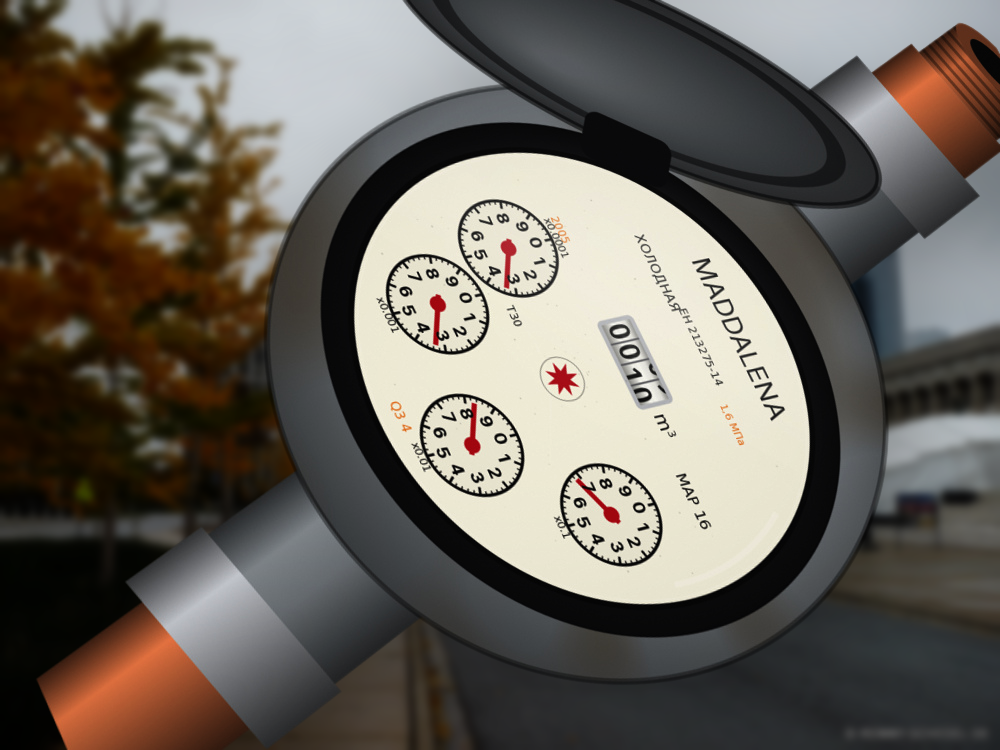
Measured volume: 9.6833
